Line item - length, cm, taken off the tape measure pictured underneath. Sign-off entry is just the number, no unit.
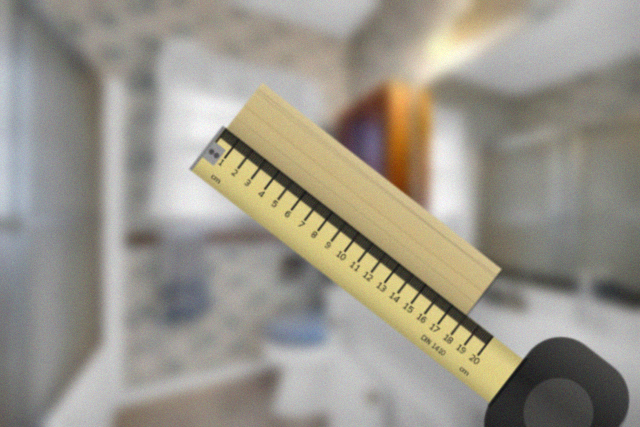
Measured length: 18
